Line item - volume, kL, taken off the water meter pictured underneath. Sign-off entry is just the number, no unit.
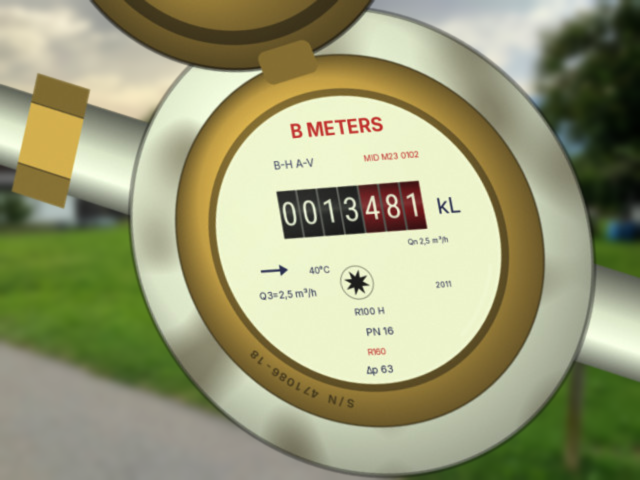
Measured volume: 13.481
